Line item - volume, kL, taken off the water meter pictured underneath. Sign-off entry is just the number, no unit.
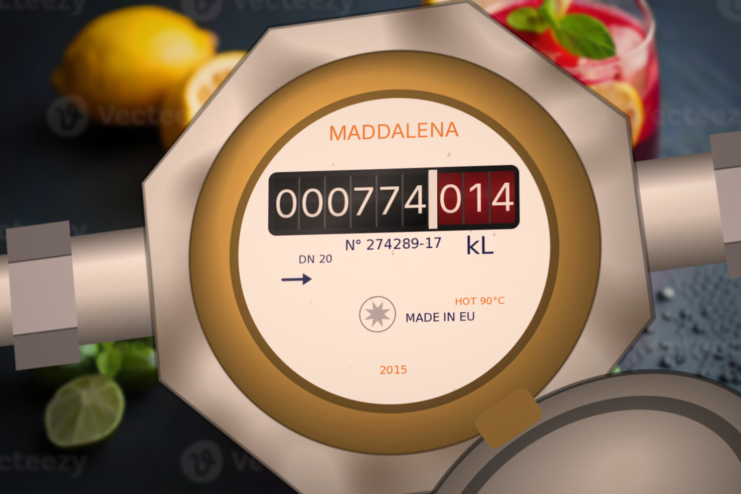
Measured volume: 774.014
